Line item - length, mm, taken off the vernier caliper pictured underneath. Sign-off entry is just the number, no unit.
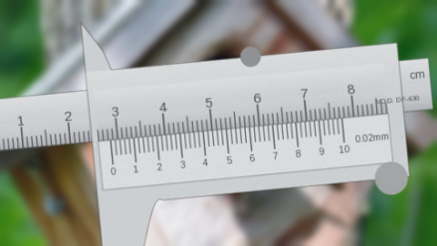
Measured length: 28.5
